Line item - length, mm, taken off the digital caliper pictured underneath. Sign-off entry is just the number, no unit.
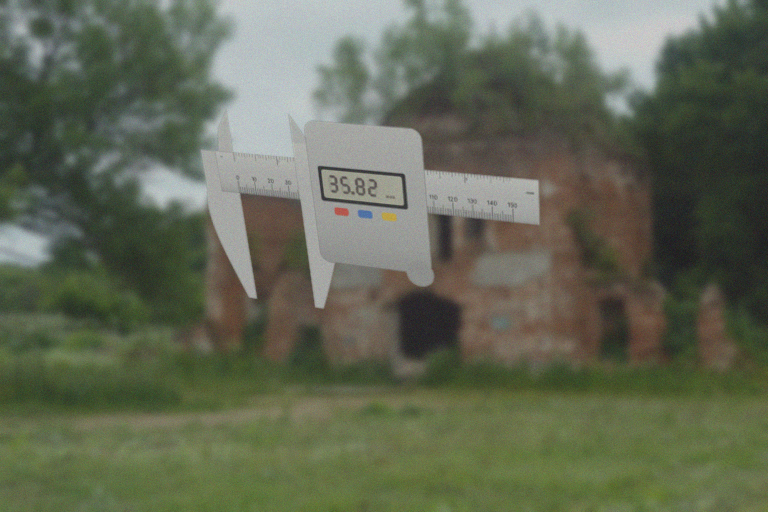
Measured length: 35.82
